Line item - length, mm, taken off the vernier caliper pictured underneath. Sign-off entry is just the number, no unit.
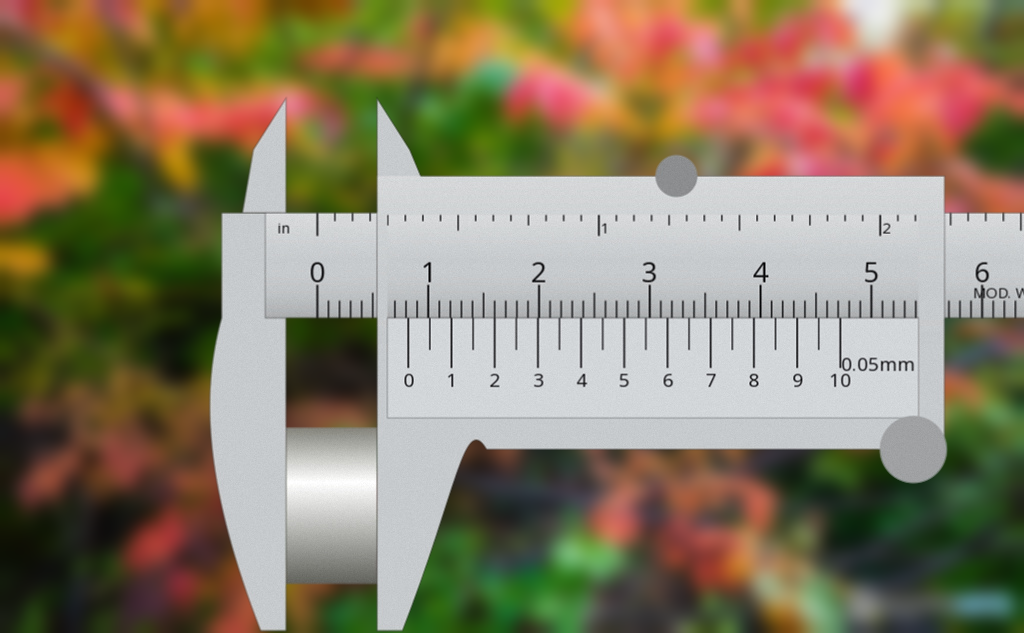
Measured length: 8.2
